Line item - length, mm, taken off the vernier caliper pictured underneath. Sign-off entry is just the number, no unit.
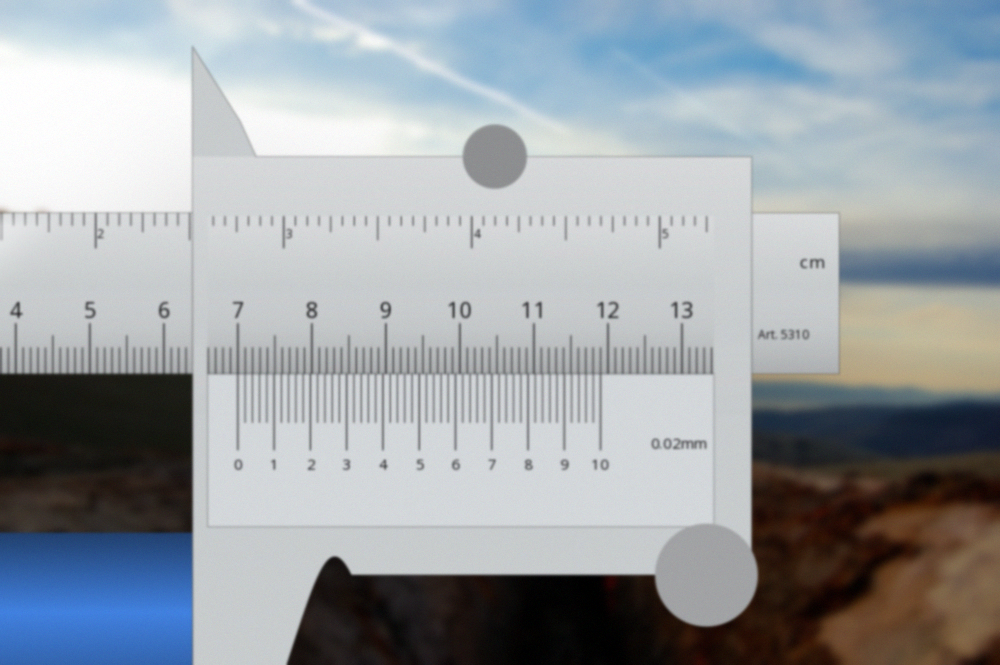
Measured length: 70.0
